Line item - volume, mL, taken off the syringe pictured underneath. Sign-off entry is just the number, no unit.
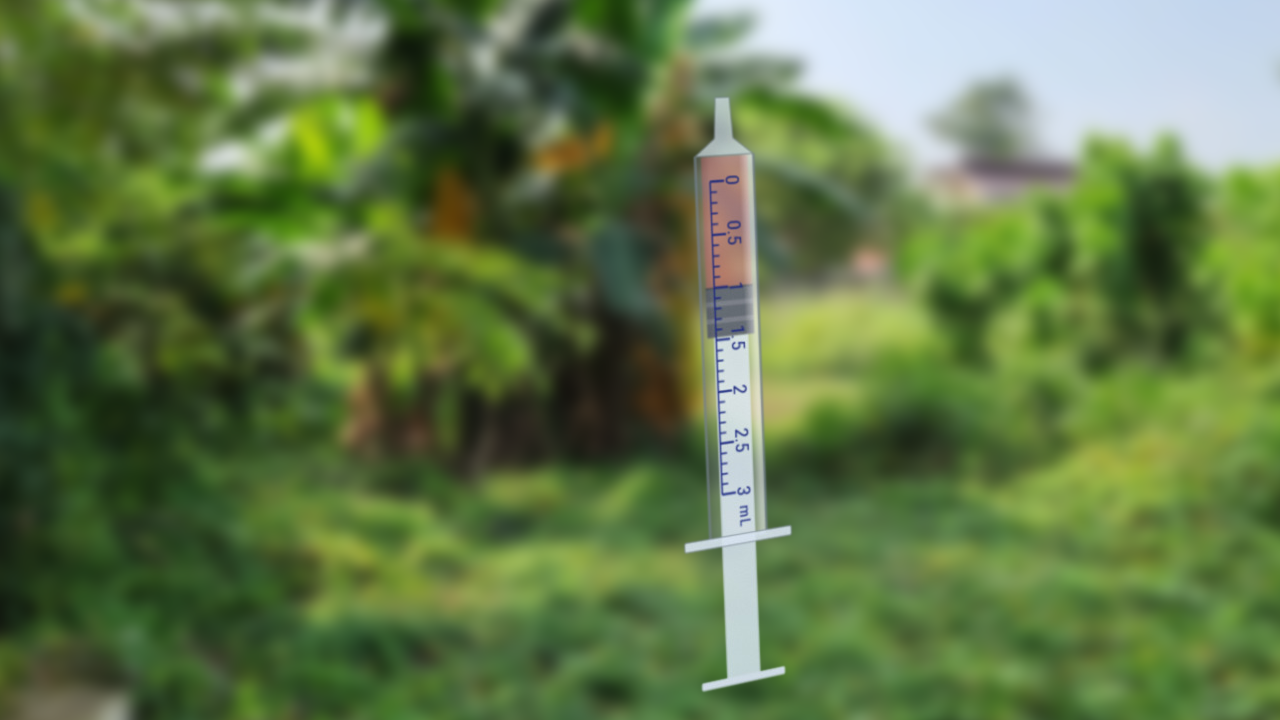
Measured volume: 1
